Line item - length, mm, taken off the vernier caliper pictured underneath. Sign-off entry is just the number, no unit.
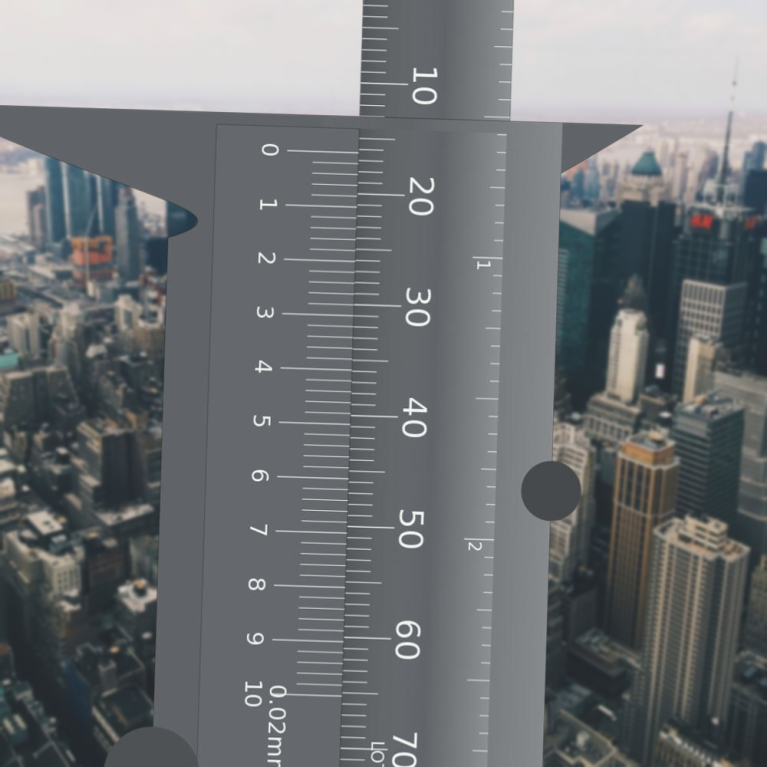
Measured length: 16.3
